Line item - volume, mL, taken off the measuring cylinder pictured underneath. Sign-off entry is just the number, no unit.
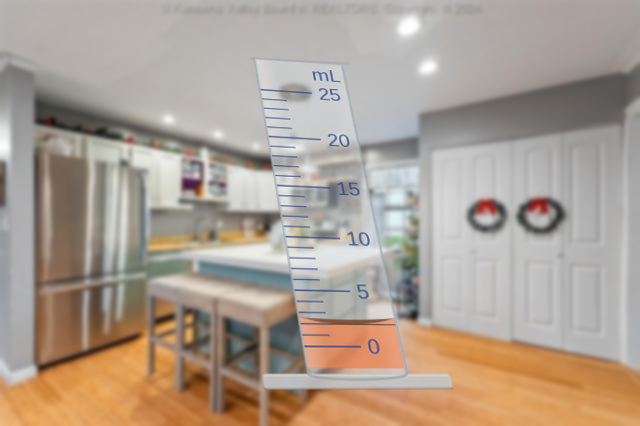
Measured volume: 2
